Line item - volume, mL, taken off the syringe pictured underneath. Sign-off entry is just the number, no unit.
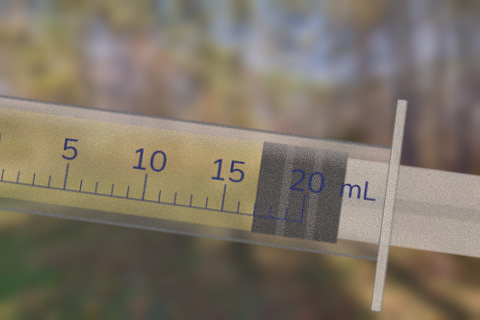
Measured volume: 17
